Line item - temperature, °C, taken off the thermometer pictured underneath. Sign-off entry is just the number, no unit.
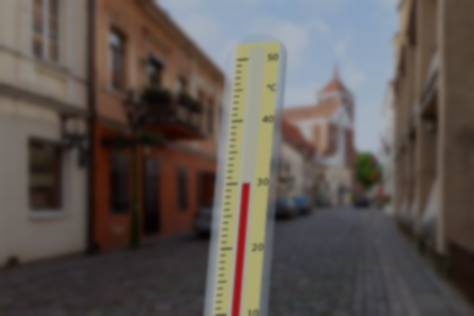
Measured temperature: 30
